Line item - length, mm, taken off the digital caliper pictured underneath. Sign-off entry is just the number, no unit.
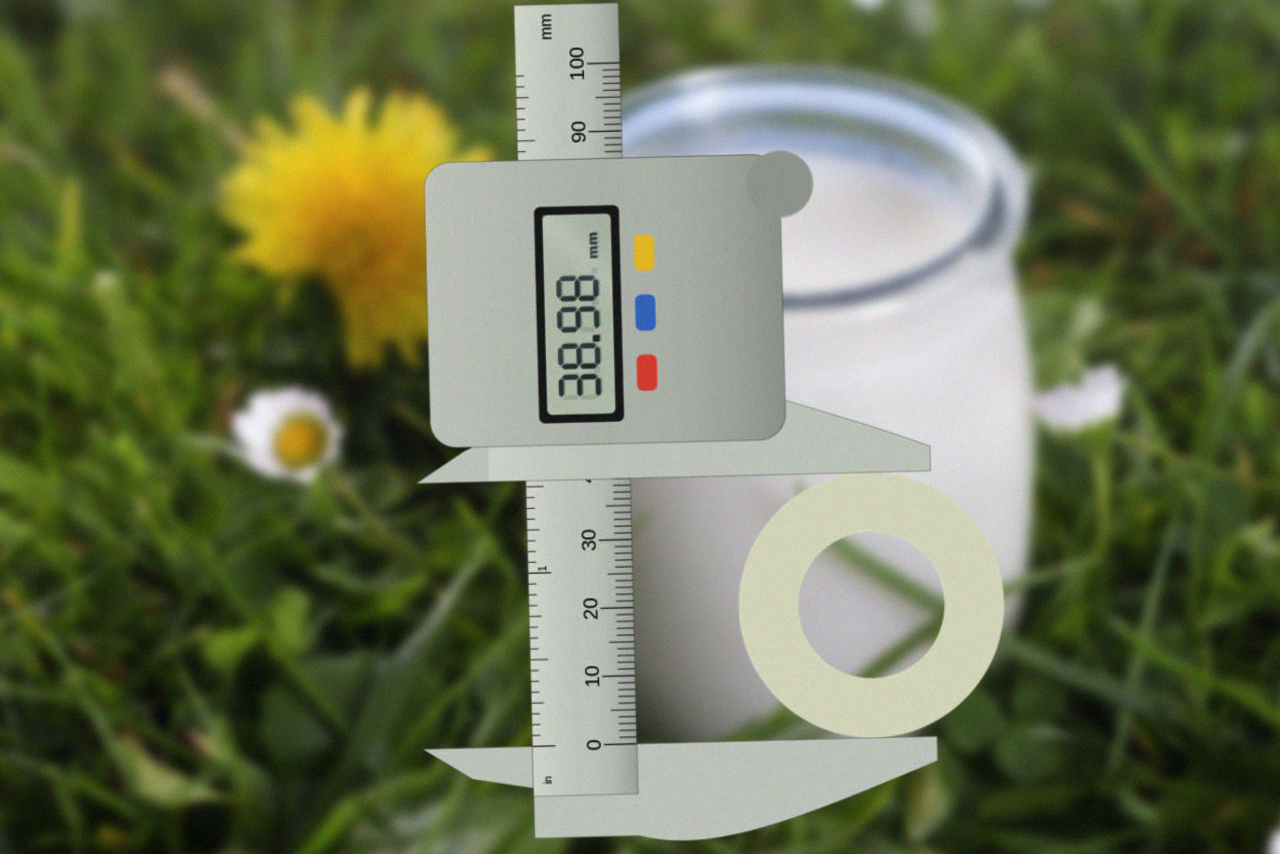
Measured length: 38.98
